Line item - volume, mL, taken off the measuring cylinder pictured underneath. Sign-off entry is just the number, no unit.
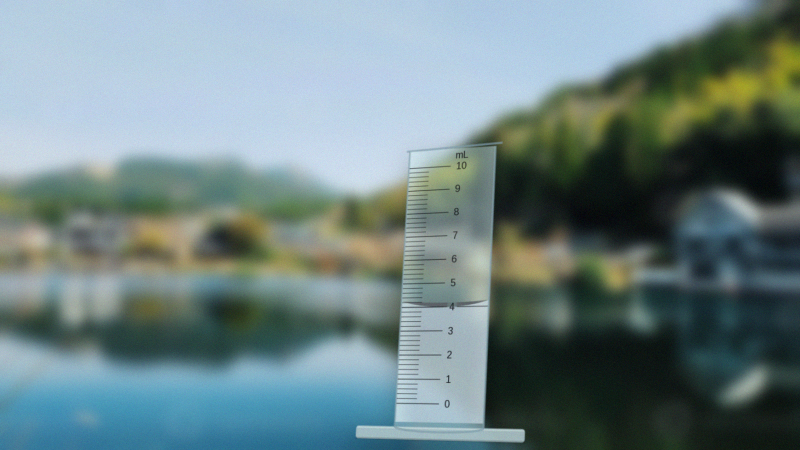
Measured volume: 4
